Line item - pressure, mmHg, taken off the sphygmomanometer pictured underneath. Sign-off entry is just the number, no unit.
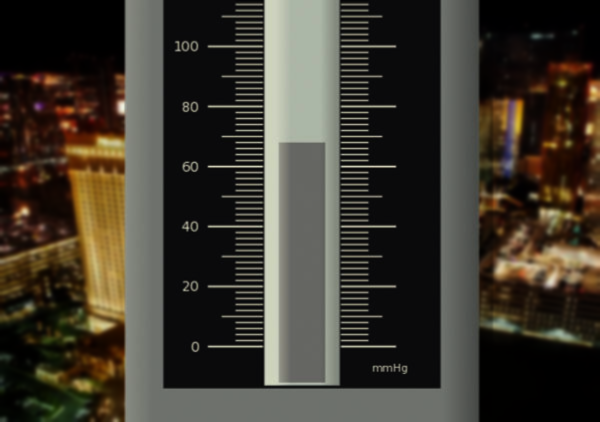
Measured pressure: 68
